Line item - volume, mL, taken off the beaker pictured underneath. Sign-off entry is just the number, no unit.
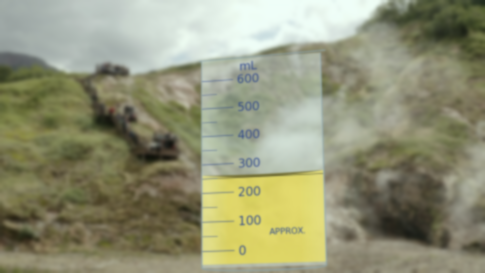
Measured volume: 250
